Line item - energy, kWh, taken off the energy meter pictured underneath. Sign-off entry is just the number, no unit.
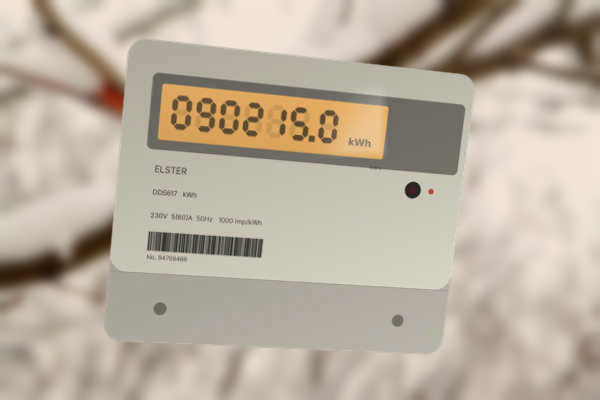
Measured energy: 90215.0
